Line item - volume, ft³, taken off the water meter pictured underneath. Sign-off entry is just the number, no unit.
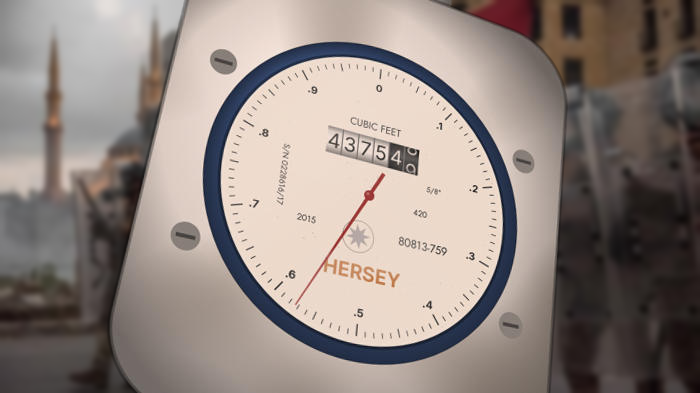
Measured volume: 437548.57
